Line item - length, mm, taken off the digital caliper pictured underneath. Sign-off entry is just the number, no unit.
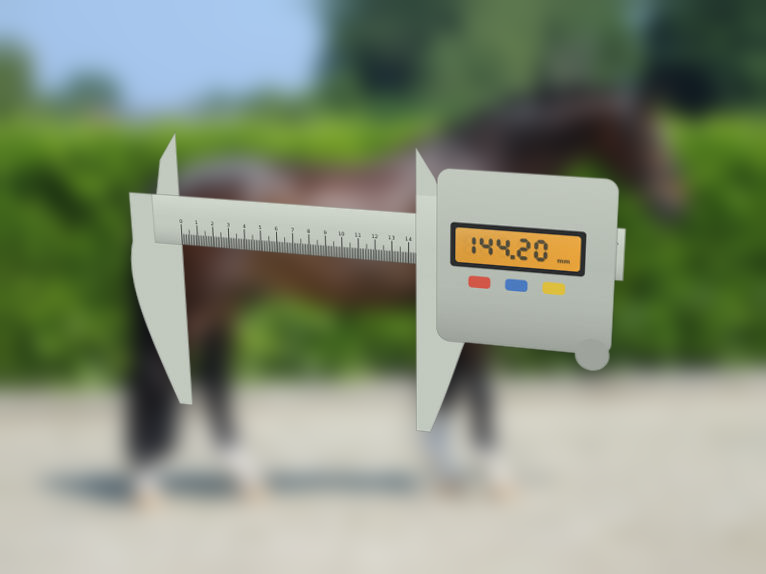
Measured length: 144.20
